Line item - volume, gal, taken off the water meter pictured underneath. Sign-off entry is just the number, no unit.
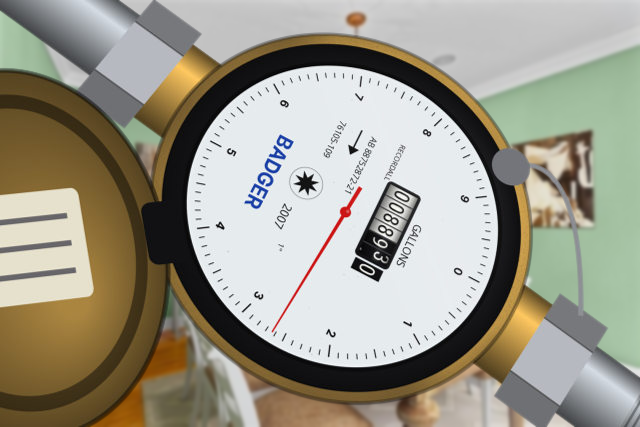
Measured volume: 88932.6
